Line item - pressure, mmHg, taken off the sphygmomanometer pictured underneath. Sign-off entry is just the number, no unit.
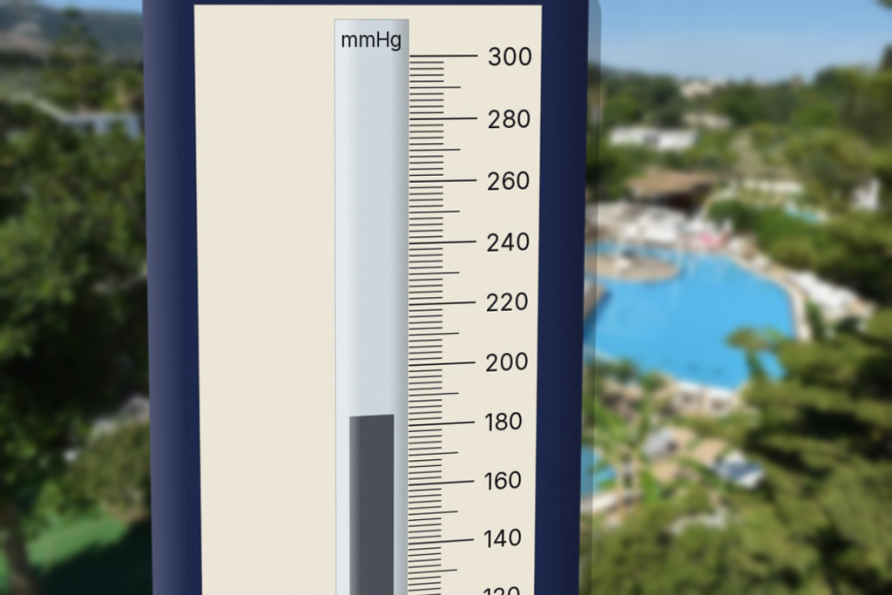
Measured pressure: 184
